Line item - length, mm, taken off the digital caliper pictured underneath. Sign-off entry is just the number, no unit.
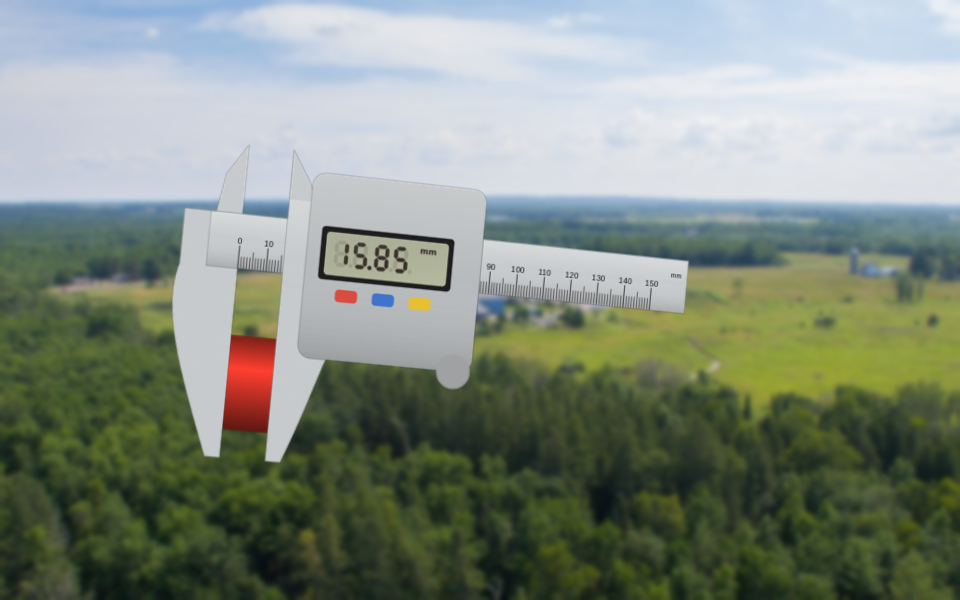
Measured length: 15.85
